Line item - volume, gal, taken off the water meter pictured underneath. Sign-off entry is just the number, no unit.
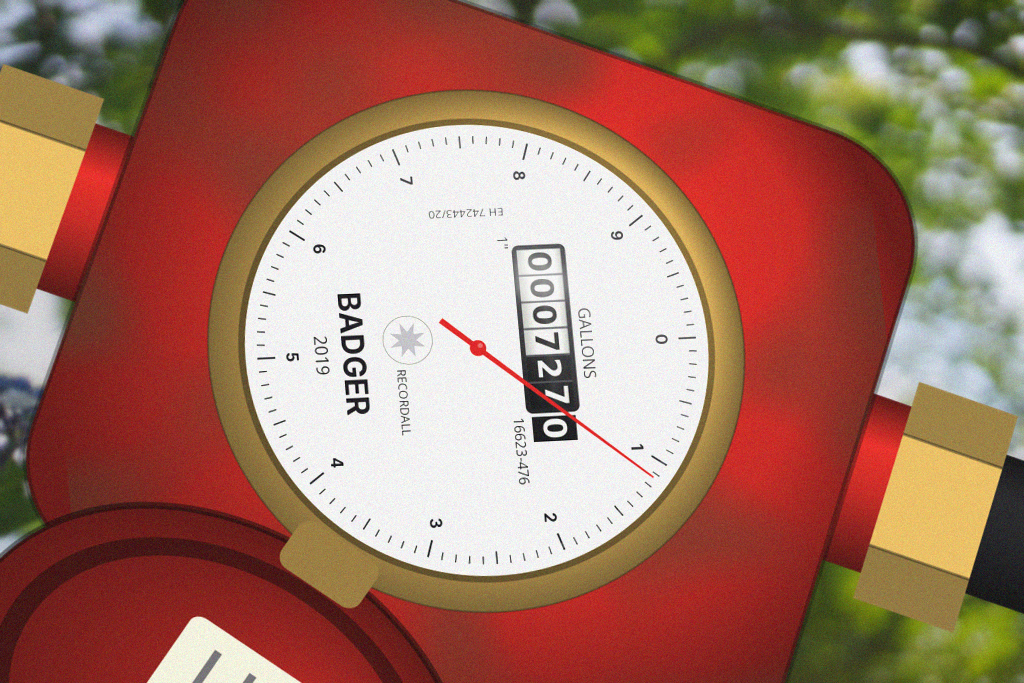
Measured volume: 7271.1
